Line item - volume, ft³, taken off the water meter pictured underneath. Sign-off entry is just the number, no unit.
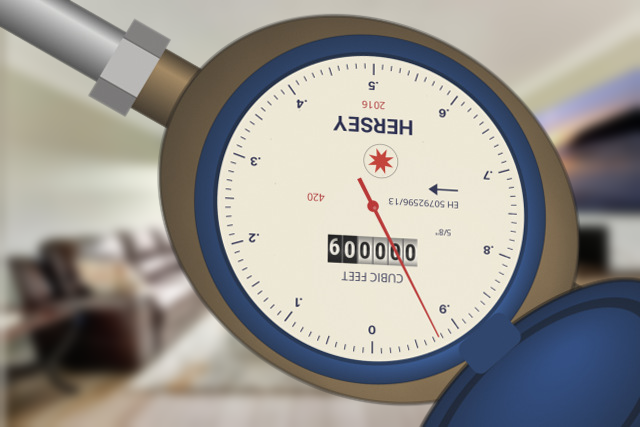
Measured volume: 8.92
